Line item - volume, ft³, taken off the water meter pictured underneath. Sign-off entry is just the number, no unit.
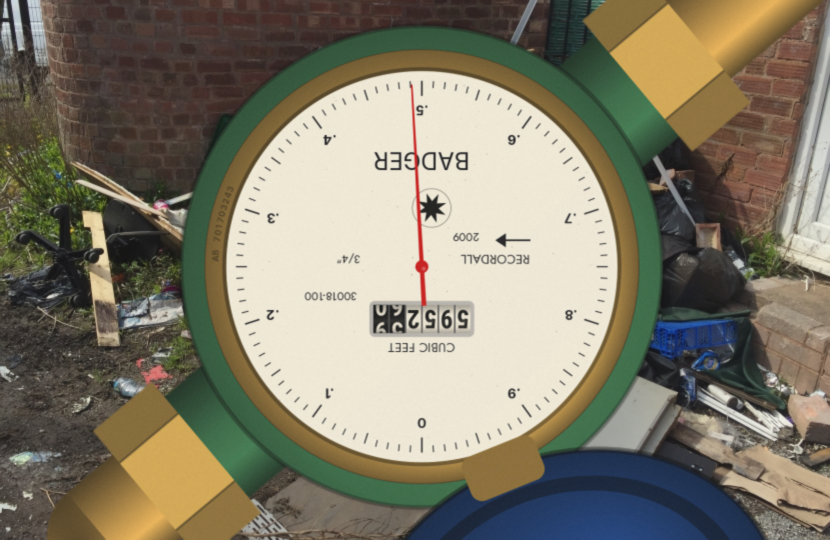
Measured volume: 595259.49
